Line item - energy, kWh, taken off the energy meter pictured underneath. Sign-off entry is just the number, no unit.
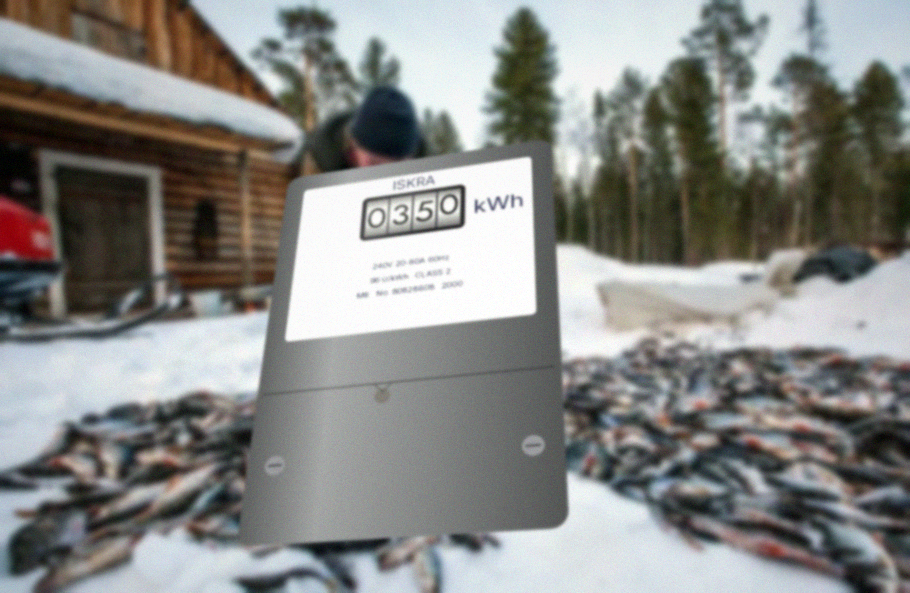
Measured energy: 350
